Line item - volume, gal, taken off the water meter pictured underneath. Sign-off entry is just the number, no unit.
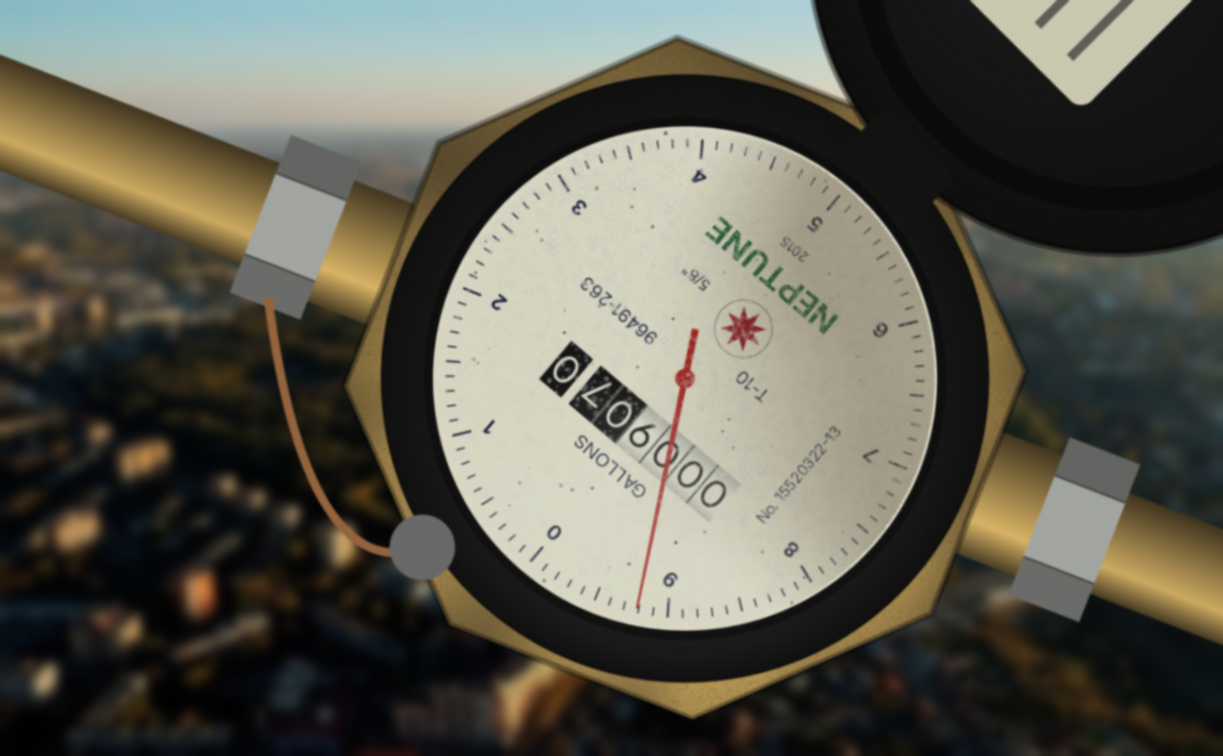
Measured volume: 9069.2
